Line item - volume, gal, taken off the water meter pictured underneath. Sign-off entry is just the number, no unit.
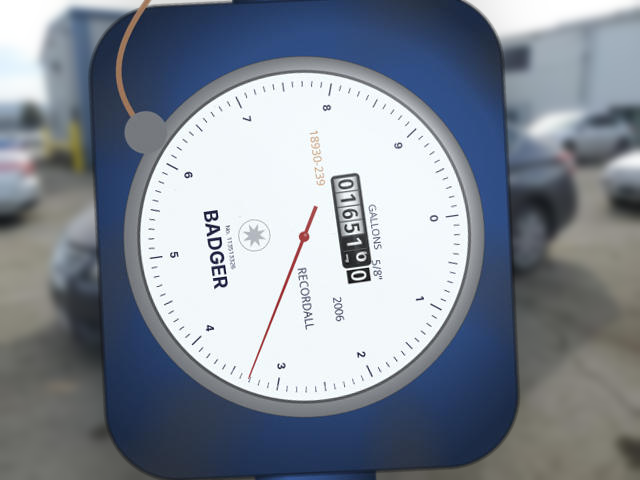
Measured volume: 165163.3
